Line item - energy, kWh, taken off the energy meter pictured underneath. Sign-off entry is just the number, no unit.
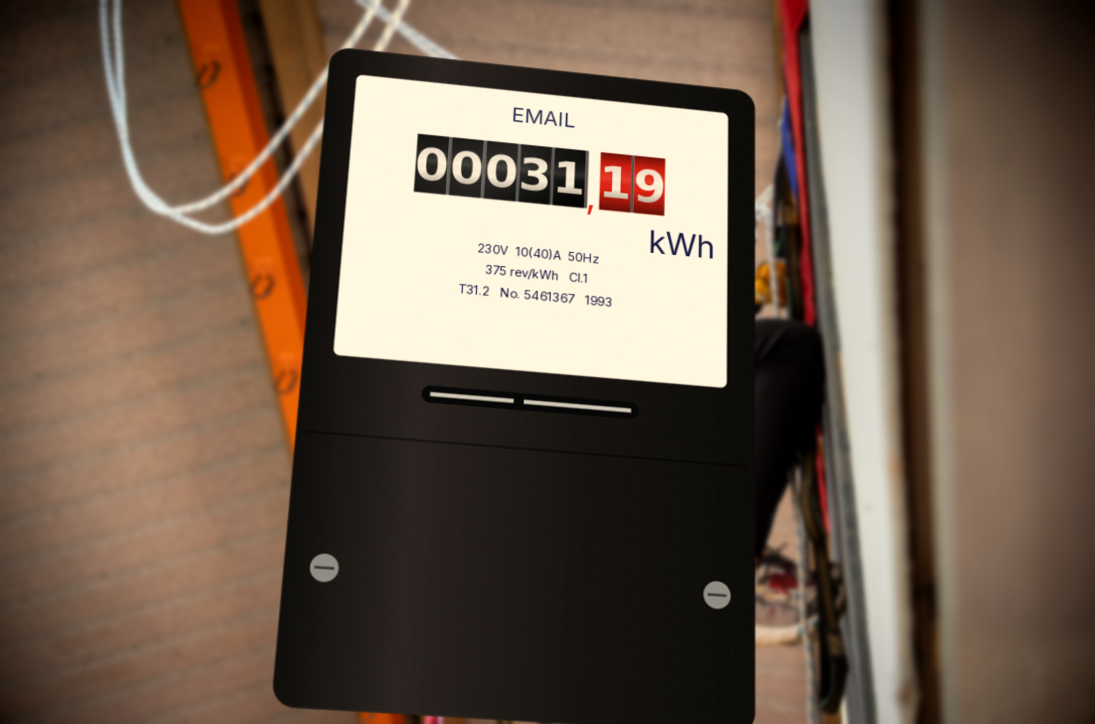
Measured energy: 31.19
